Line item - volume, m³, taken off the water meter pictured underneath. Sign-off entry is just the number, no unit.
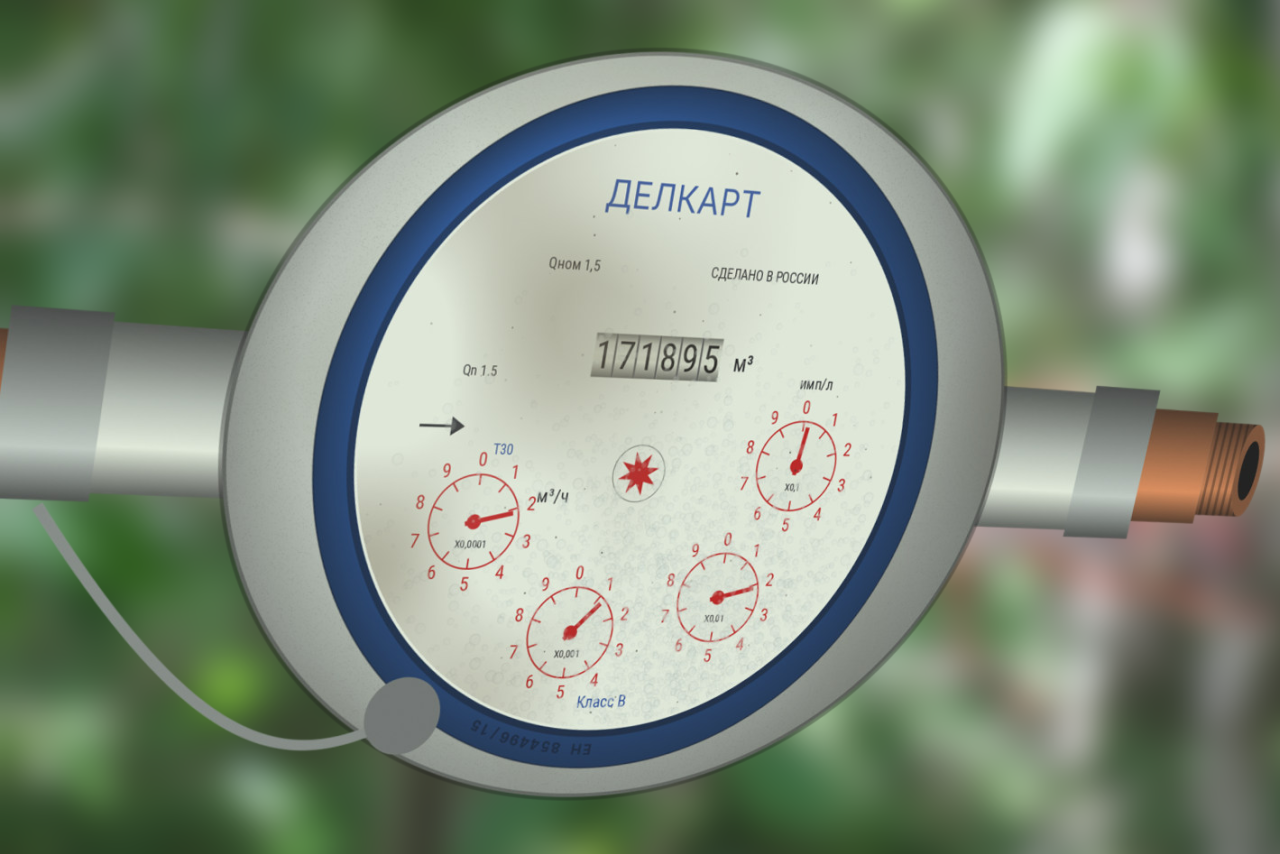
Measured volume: 171895.0212
